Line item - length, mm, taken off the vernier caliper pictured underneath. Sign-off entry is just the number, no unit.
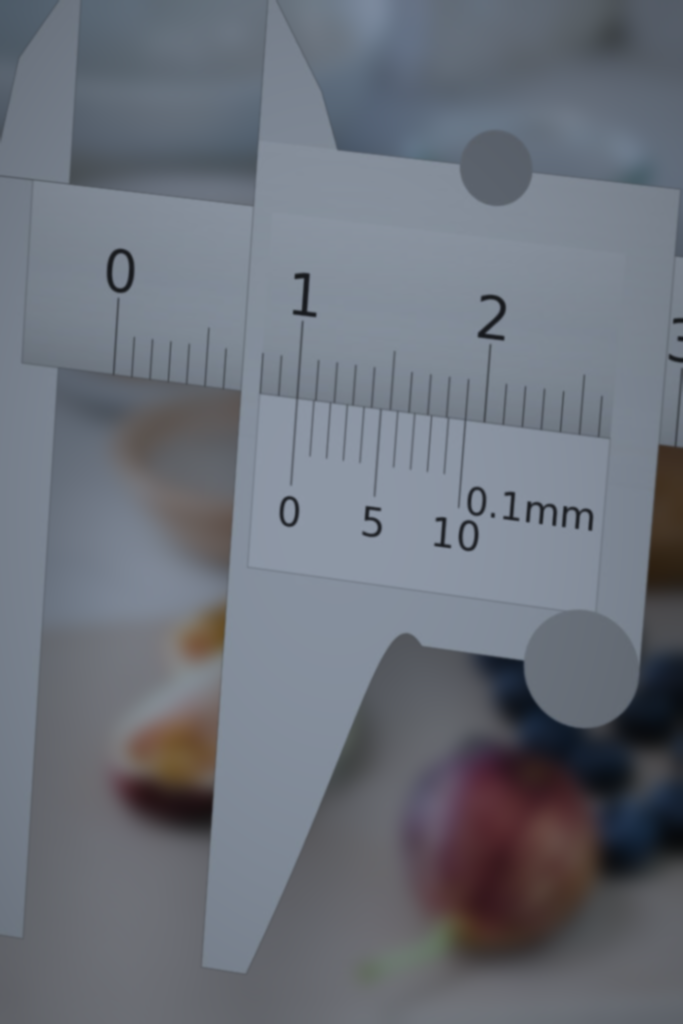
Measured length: 10.0
